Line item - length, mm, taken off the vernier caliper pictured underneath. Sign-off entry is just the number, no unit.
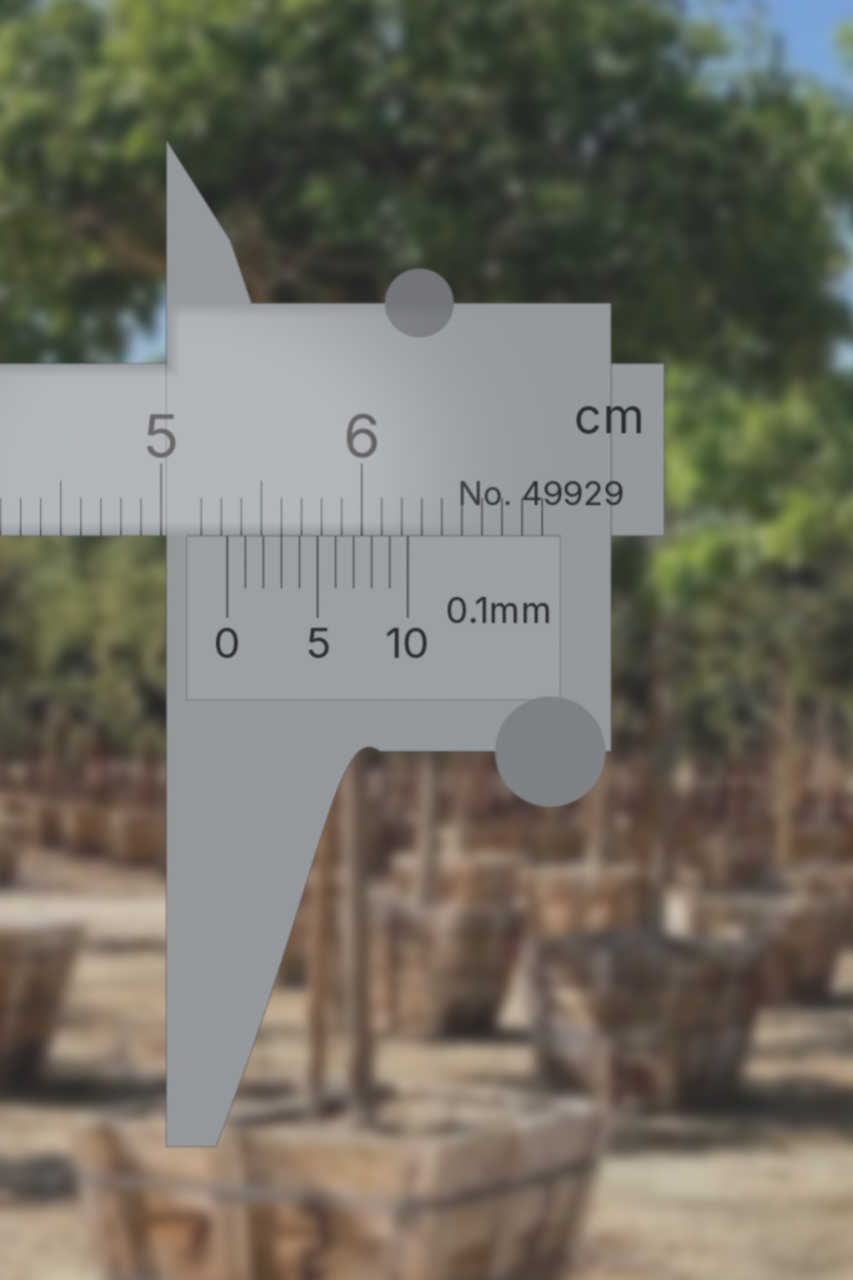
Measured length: 53.3
